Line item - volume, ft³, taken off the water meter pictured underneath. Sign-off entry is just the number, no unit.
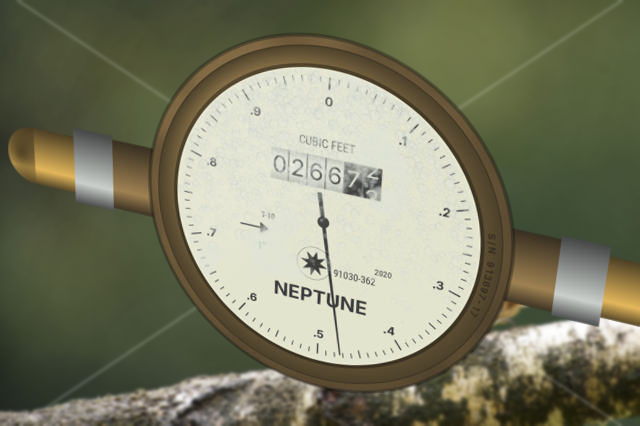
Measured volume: 26672.47
